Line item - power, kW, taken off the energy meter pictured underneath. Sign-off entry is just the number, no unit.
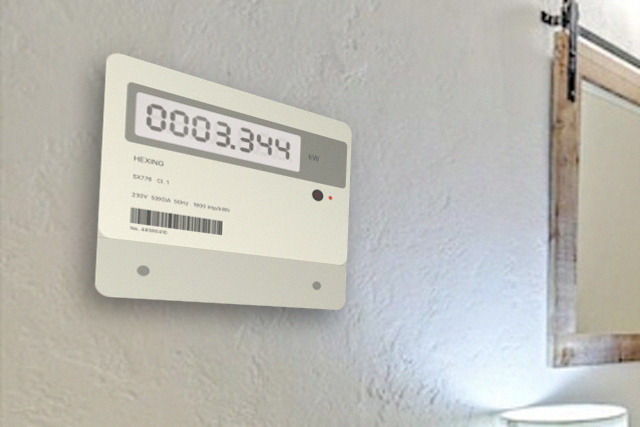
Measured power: 3.344
